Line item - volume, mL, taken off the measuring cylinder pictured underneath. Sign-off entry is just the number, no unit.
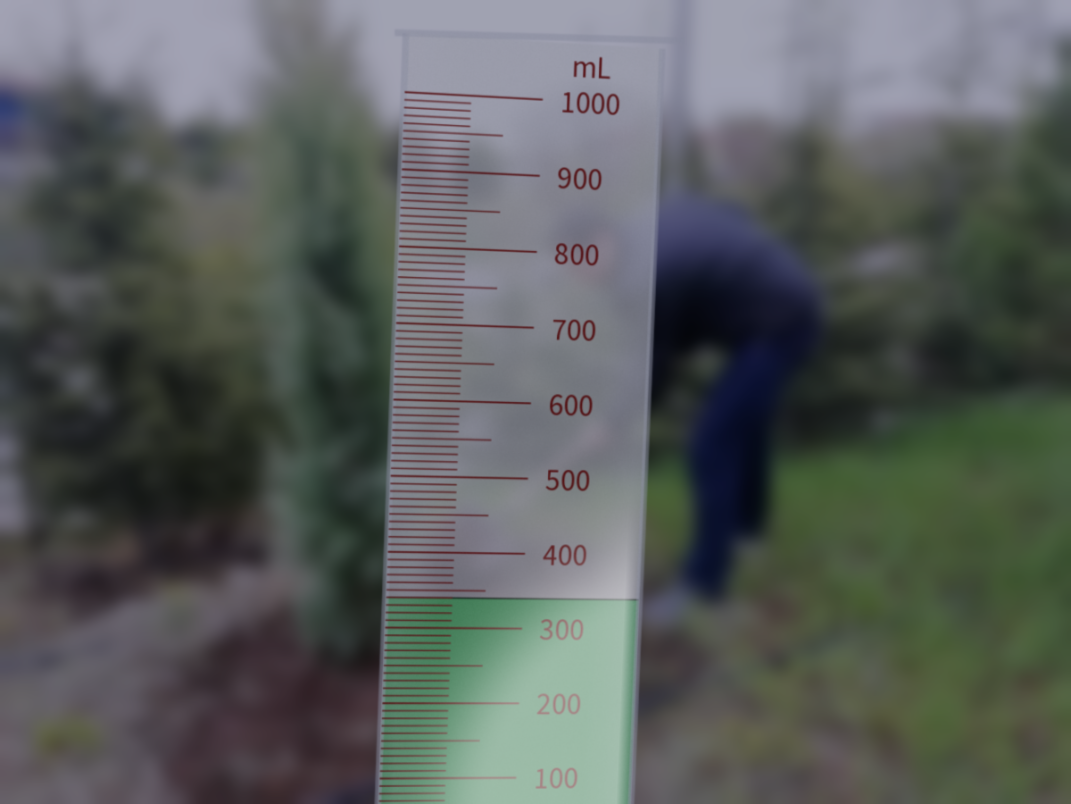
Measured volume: 340
